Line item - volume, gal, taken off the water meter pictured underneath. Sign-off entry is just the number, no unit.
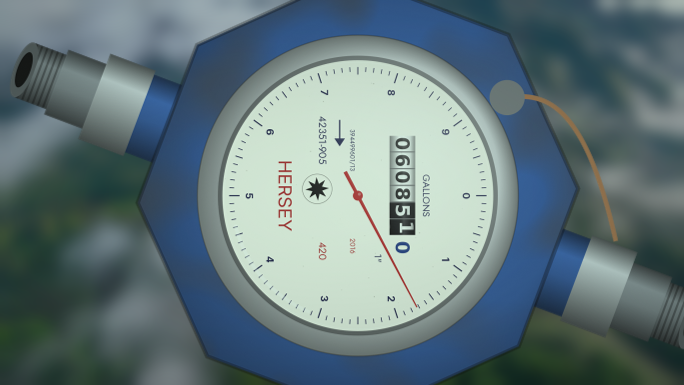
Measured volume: 608511.7
